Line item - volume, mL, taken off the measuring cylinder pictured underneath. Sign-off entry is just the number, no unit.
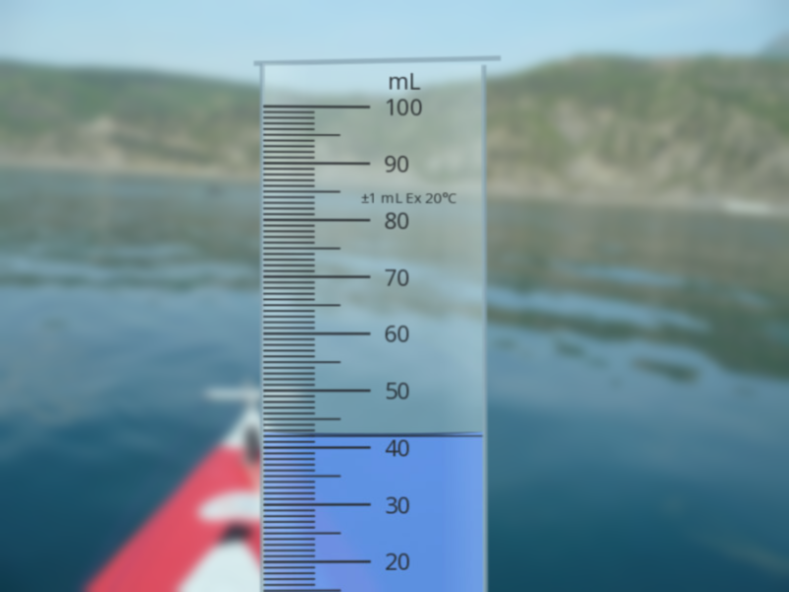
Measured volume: 42
